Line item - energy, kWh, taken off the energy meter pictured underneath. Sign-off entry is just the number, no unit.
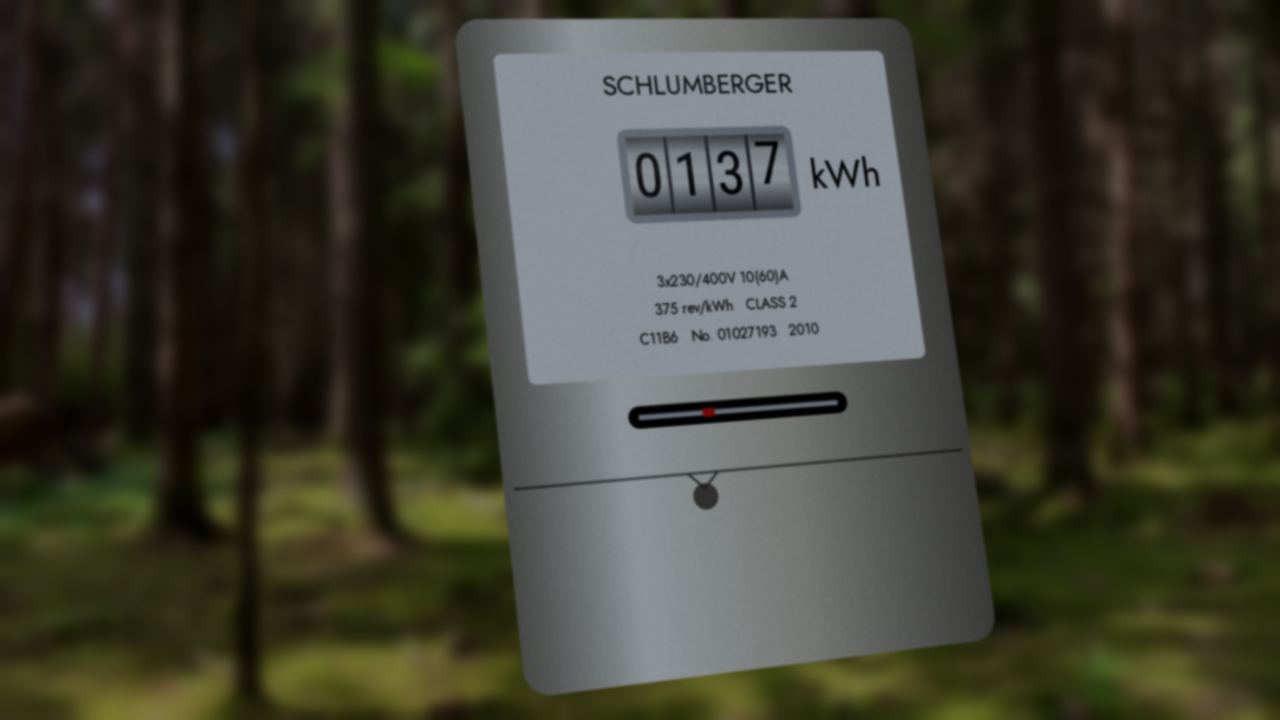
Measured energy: 137
